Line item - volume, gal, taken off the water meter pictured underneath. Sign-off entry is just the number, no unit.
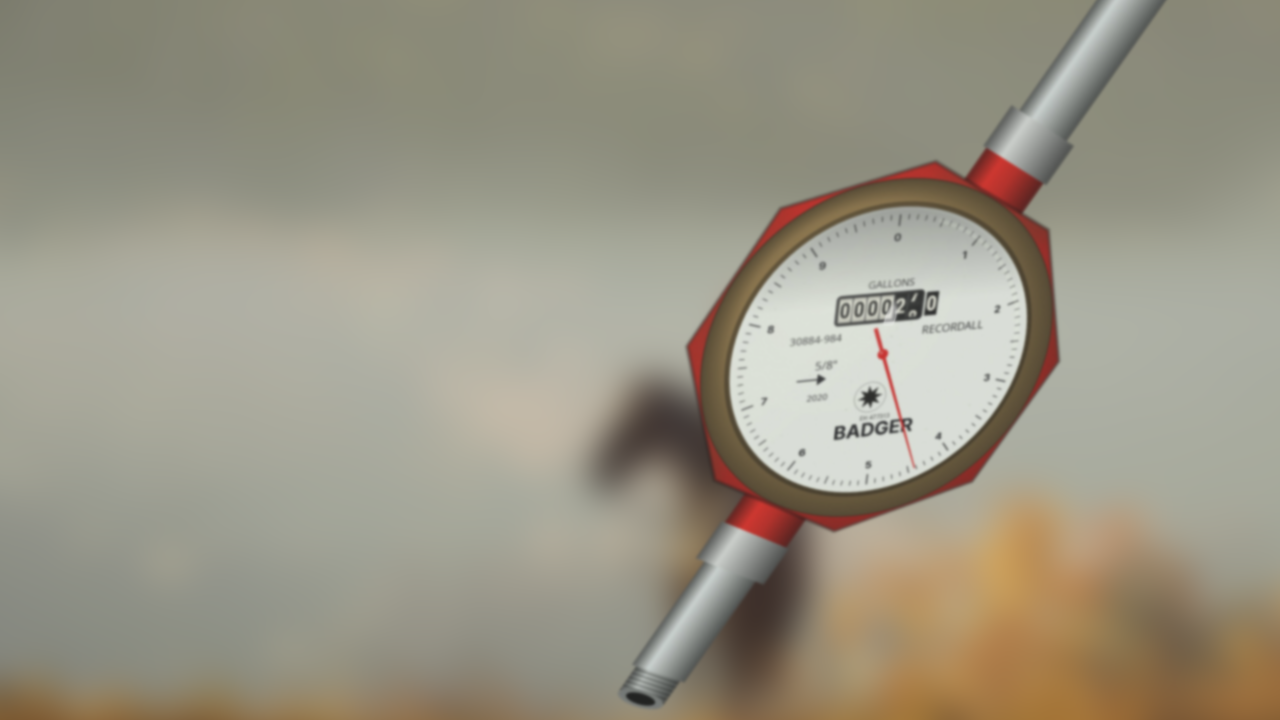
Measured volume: 274.4
